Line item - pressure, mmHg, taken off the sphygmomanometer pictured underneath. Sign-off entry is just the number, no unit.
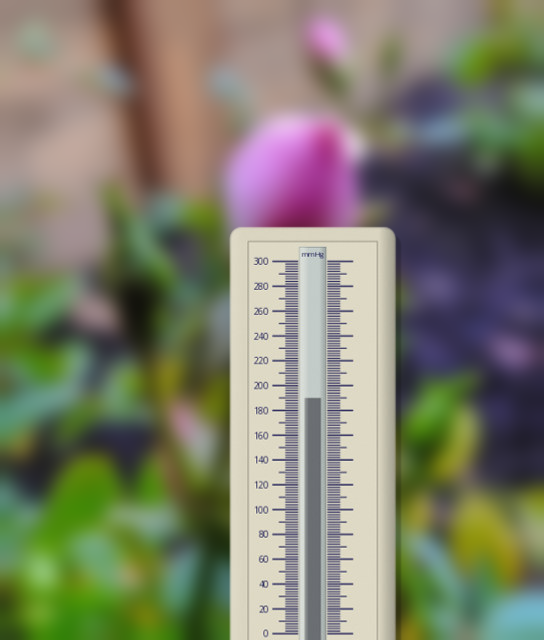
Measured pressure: 190
